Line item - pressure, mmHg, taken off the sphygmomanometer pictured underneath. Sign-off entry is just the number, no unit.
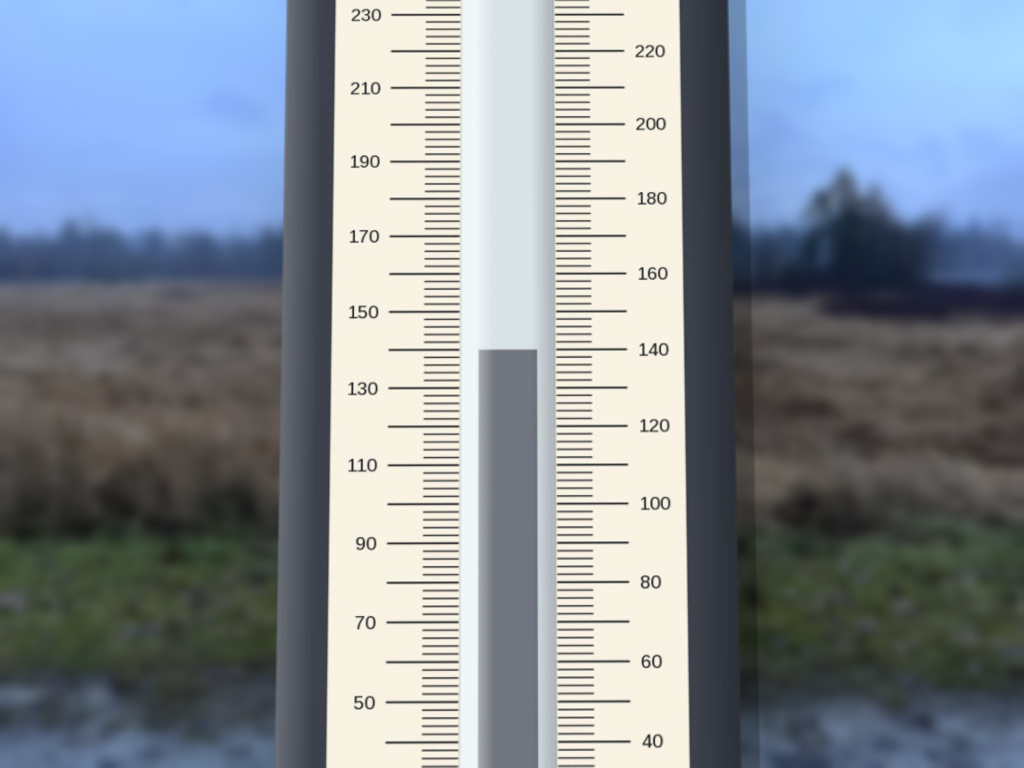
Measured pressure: 140
